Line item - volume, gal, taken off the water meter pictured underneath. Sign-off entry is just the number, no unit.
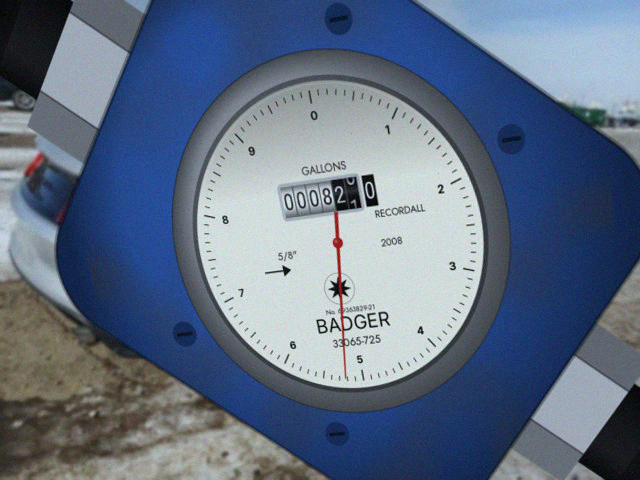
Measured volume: 8205.2
